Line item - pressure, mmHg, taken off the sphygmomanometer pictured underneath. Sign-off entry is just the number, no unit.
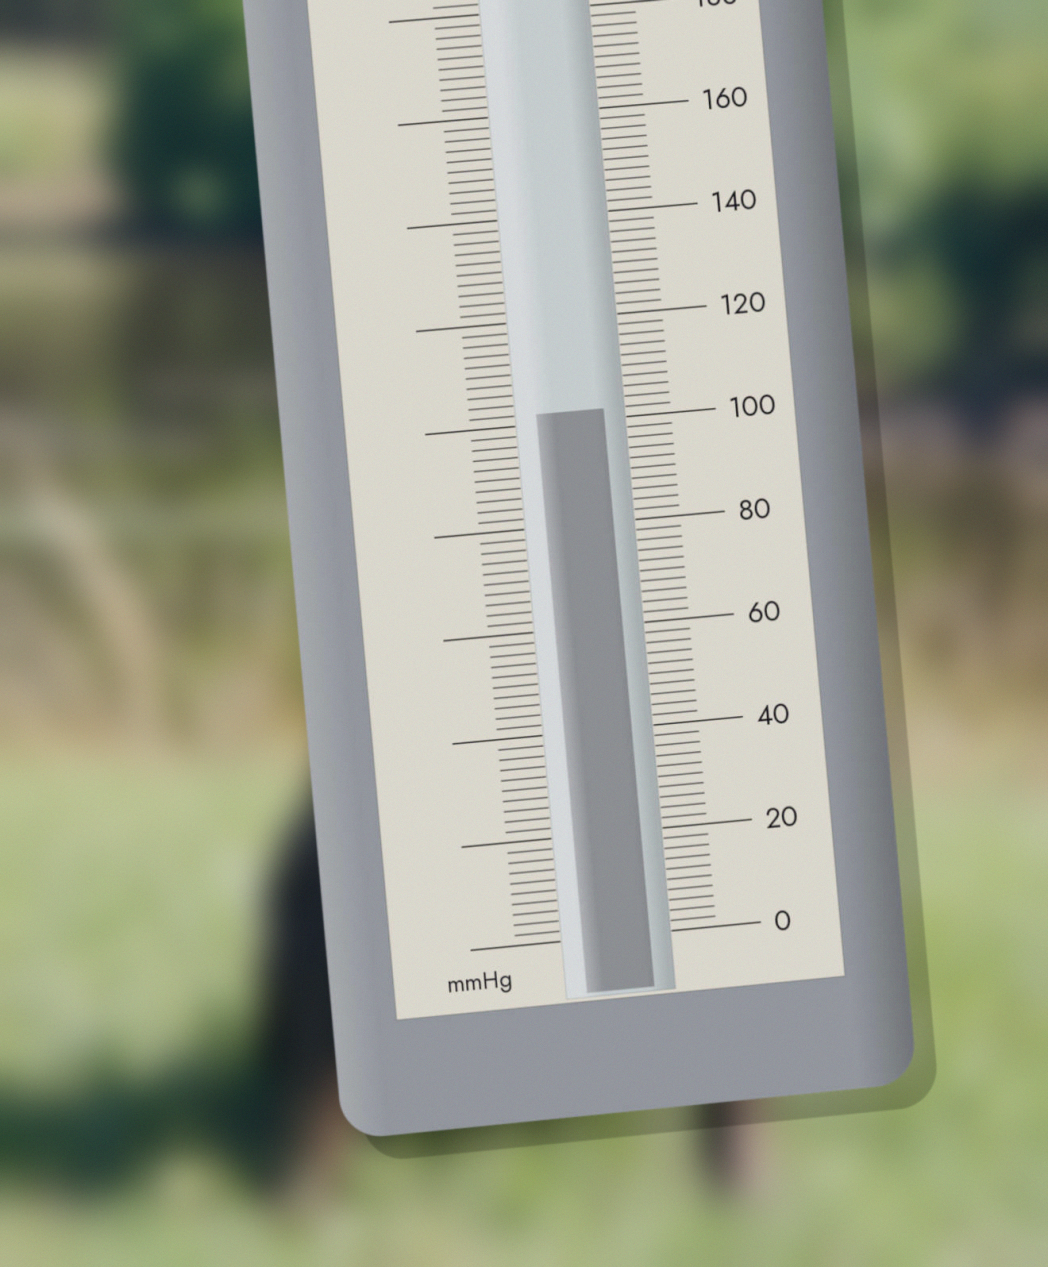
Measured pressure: 102
